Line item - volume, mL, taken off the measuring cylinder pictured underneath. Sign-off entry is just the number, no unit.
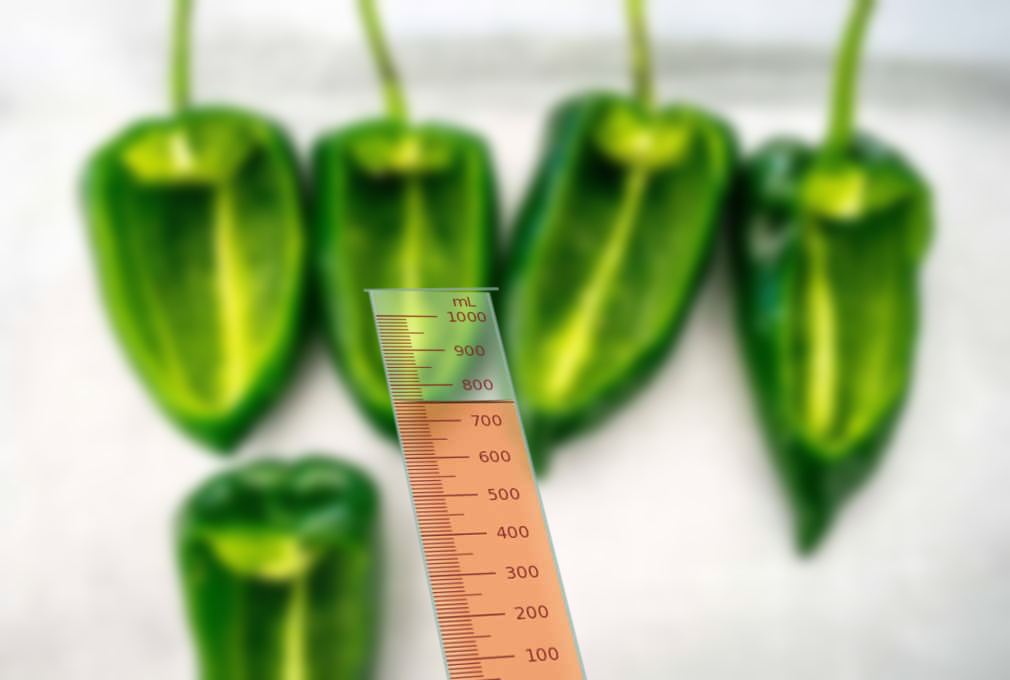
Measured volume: 750
